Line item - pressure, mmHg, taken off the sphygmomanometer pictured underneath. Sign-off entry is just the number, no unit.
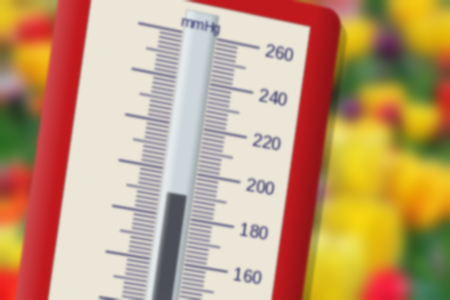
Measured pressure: 190
